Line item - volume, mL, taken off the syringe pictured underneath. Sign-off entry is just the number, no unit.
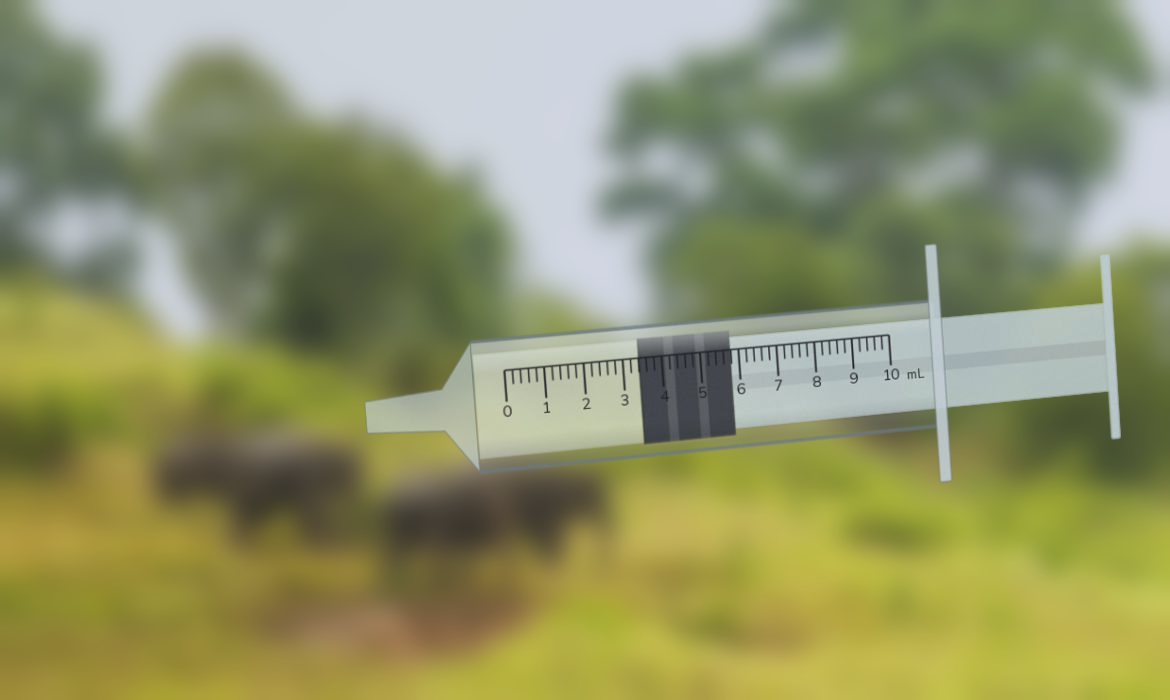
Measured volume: 3.4
